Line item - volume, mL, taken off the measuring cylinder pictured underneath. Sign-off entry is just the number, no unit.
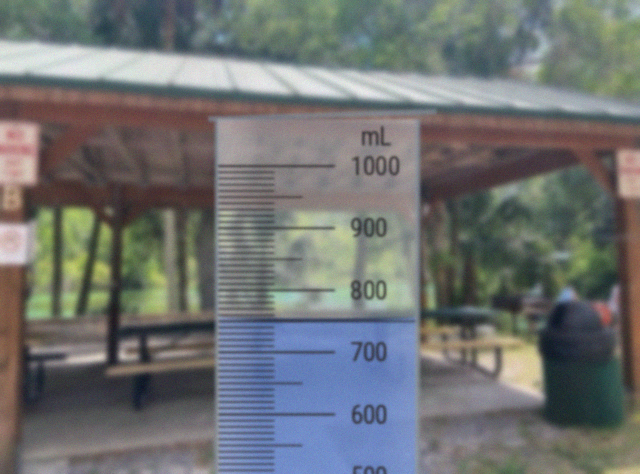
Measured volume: 750
